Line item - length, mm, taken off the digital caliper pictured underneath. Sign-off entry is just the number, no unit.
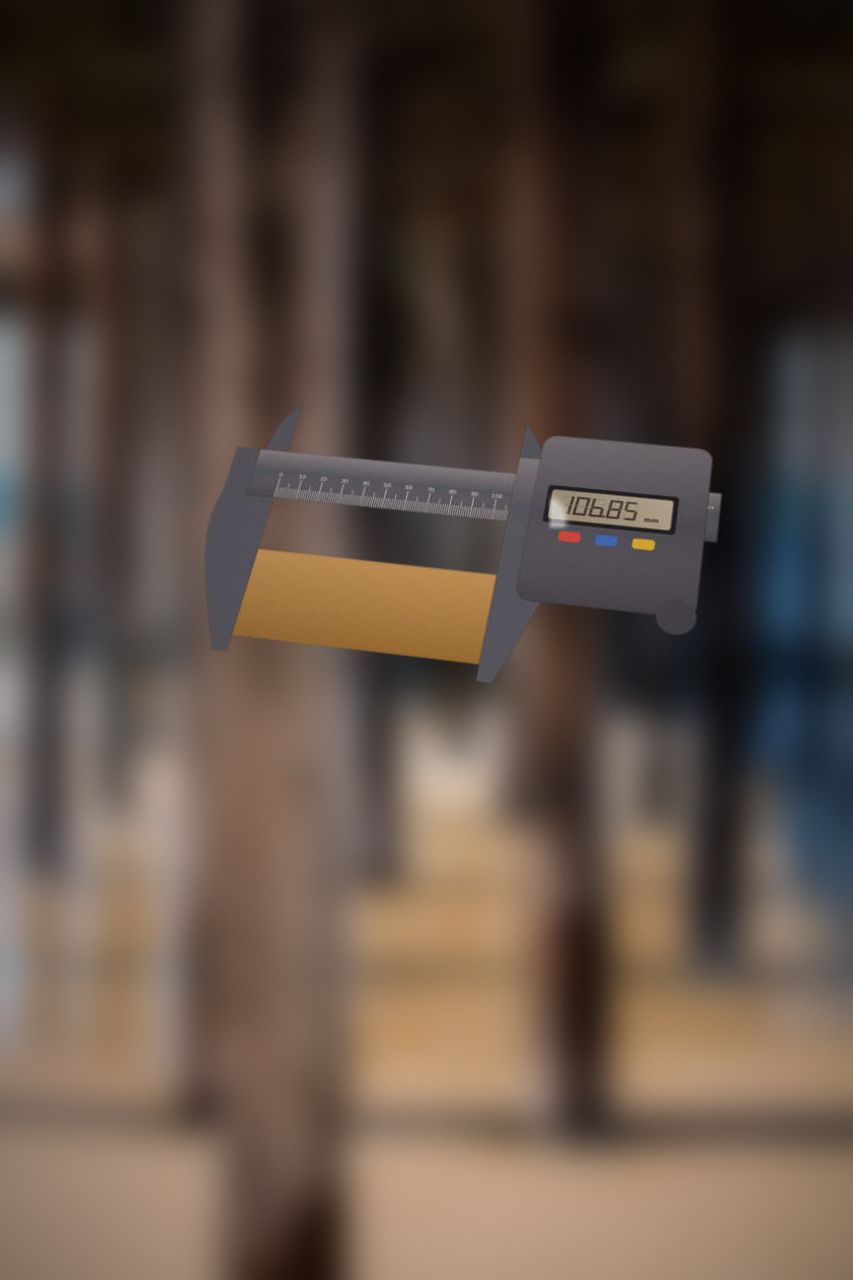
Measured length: 106.85
